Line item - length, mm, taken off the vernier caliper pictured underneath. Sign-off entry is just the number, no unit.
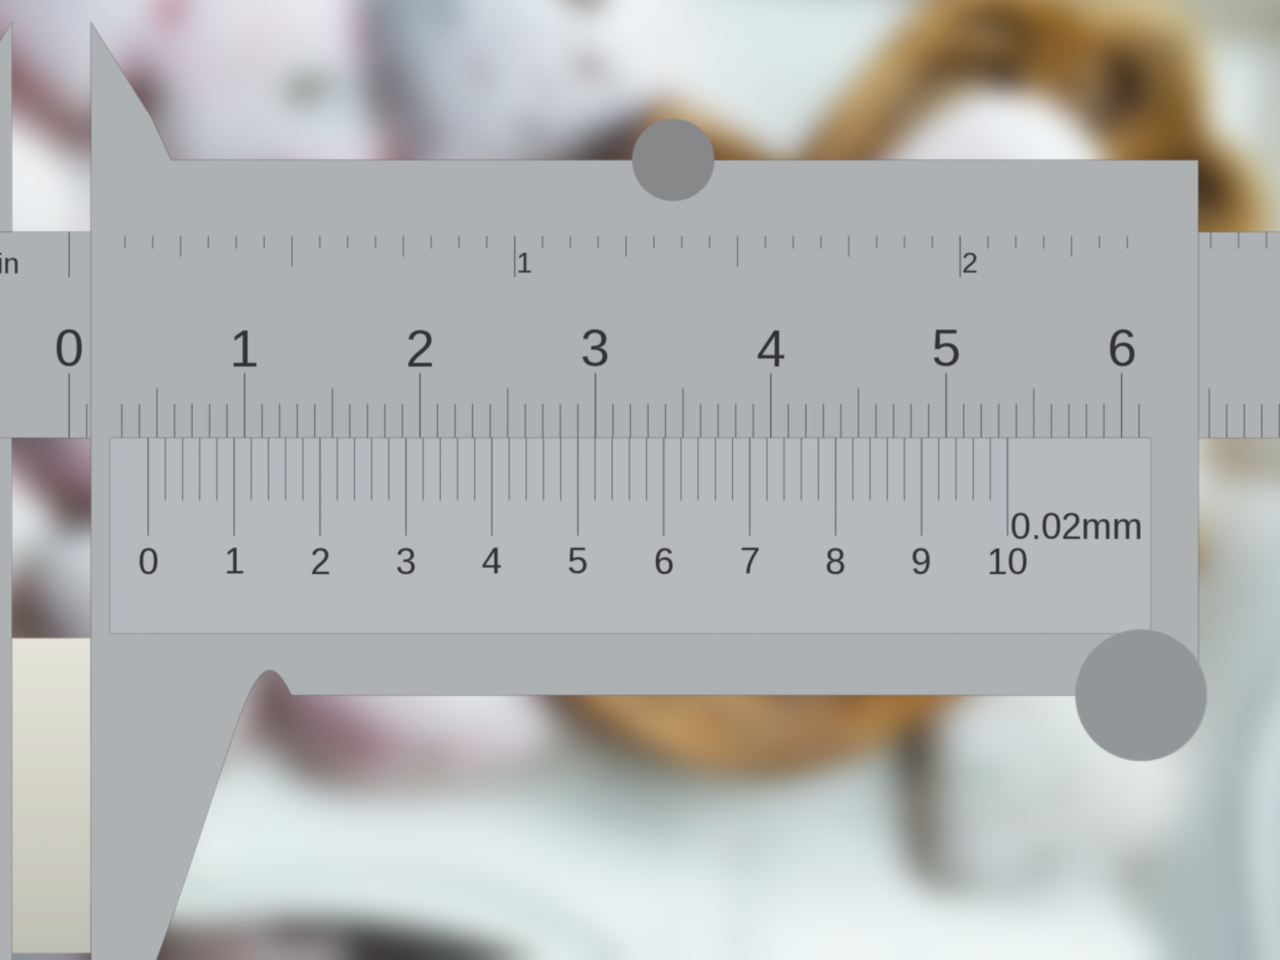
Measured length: 4.5
